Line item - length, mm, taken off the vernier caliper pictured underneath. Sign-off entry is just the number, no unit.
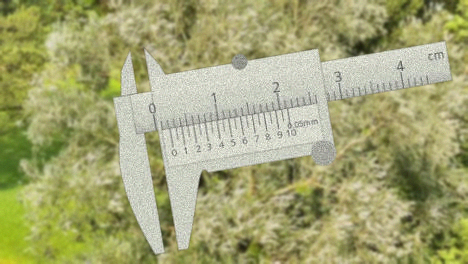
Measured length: 2.2
